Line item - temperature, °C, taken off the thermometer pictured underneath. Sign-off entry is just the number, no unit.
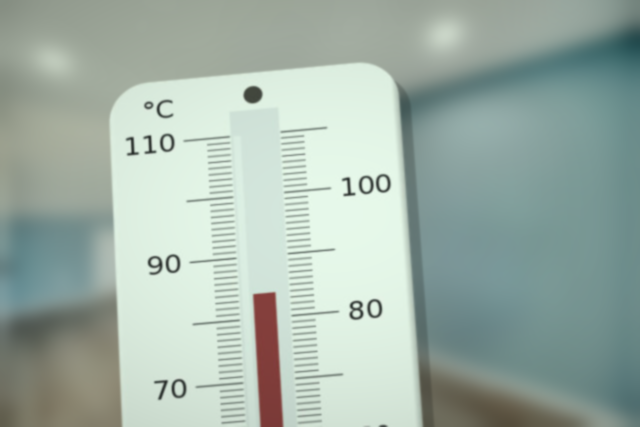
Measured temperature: 84
